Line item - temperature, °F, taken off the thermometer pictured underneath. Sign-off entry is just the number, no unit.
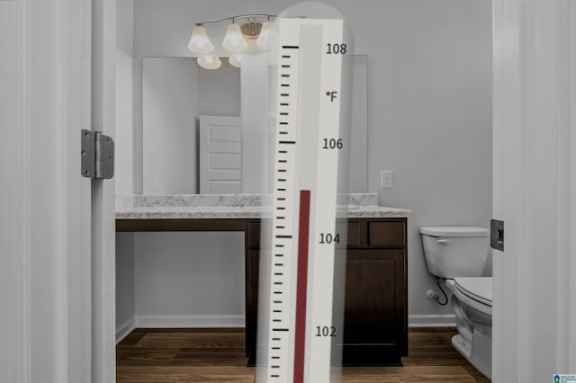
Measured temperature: 105
